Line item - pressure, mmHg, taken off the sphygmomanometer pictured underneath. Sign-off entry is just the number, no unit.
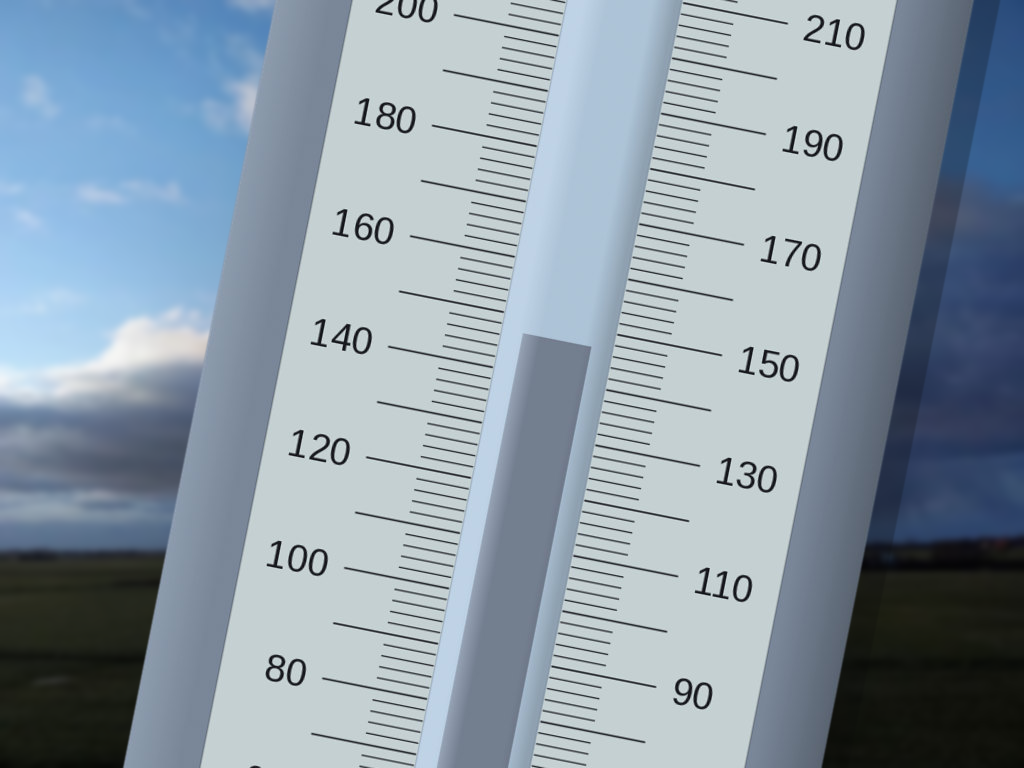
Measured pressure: 147
